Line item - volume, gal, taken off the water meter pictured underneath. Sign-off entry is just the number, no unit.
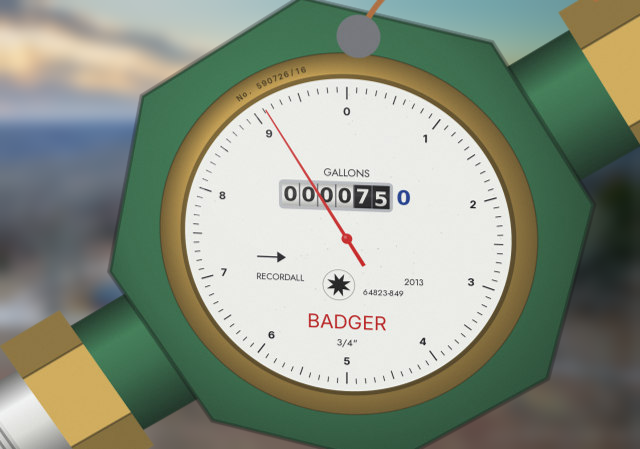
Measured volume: 749.1
